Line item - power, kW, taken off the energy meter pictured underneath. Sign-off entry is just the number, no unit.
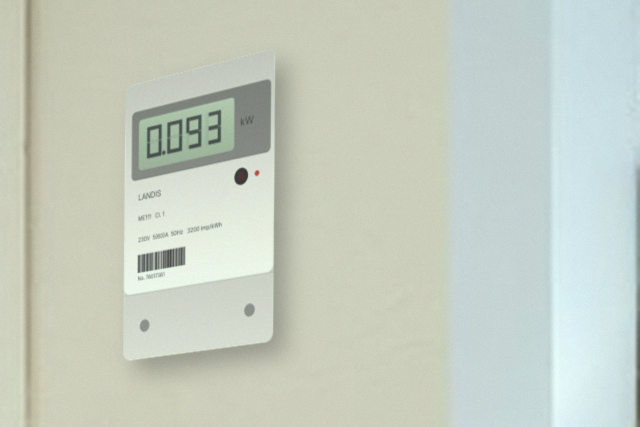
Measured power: 0.093
